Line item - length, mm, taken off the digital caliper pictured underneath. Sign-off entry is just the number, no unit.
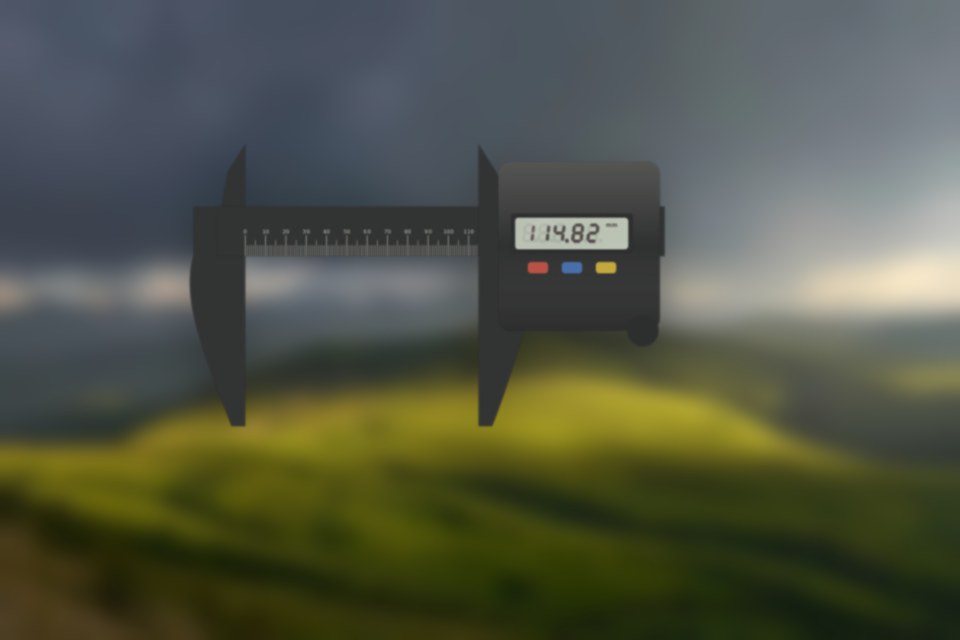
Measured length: 114.82
